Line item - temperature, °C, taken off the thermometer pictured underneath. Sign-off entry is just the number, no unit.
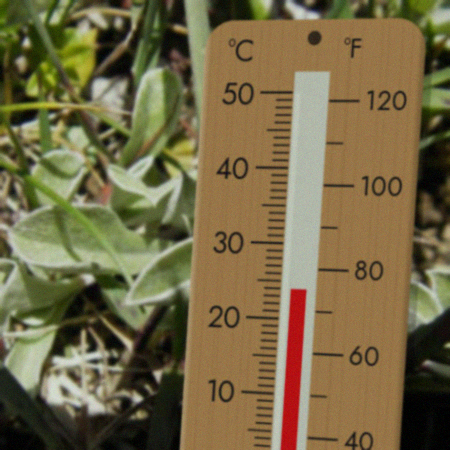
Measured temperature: 24
